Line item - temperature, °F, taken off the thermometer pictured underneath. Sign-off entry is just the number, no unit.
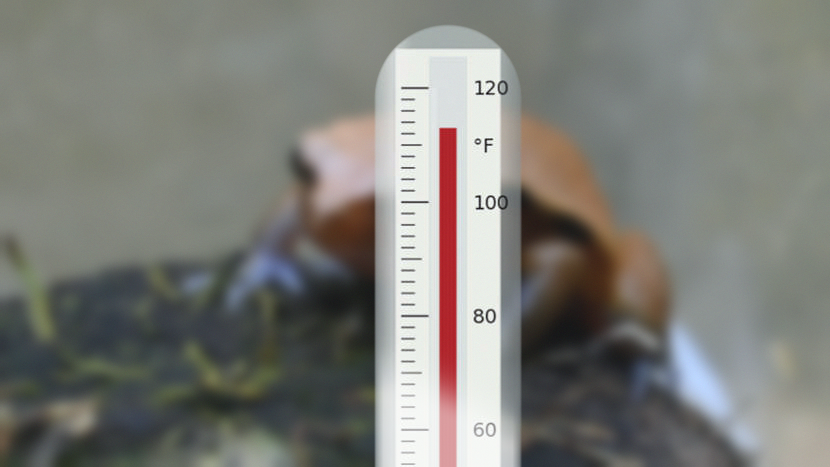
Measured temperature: 113
